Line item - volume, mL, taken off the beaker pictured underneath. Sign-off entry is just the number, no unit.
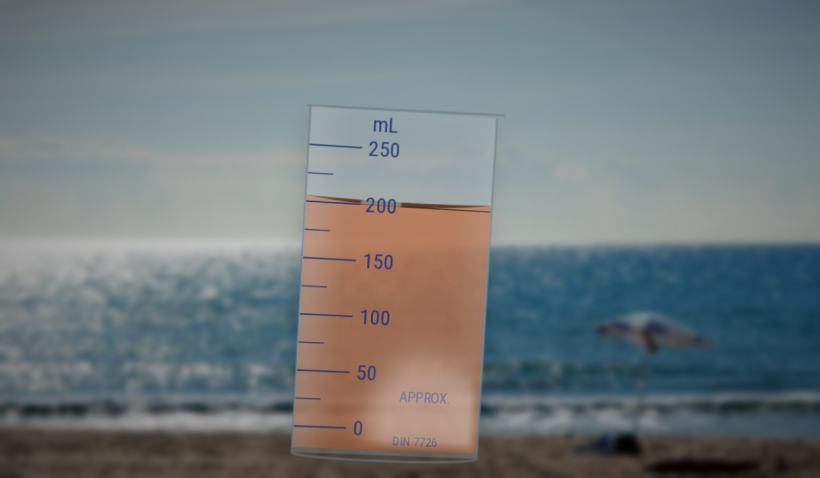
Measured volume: 200
